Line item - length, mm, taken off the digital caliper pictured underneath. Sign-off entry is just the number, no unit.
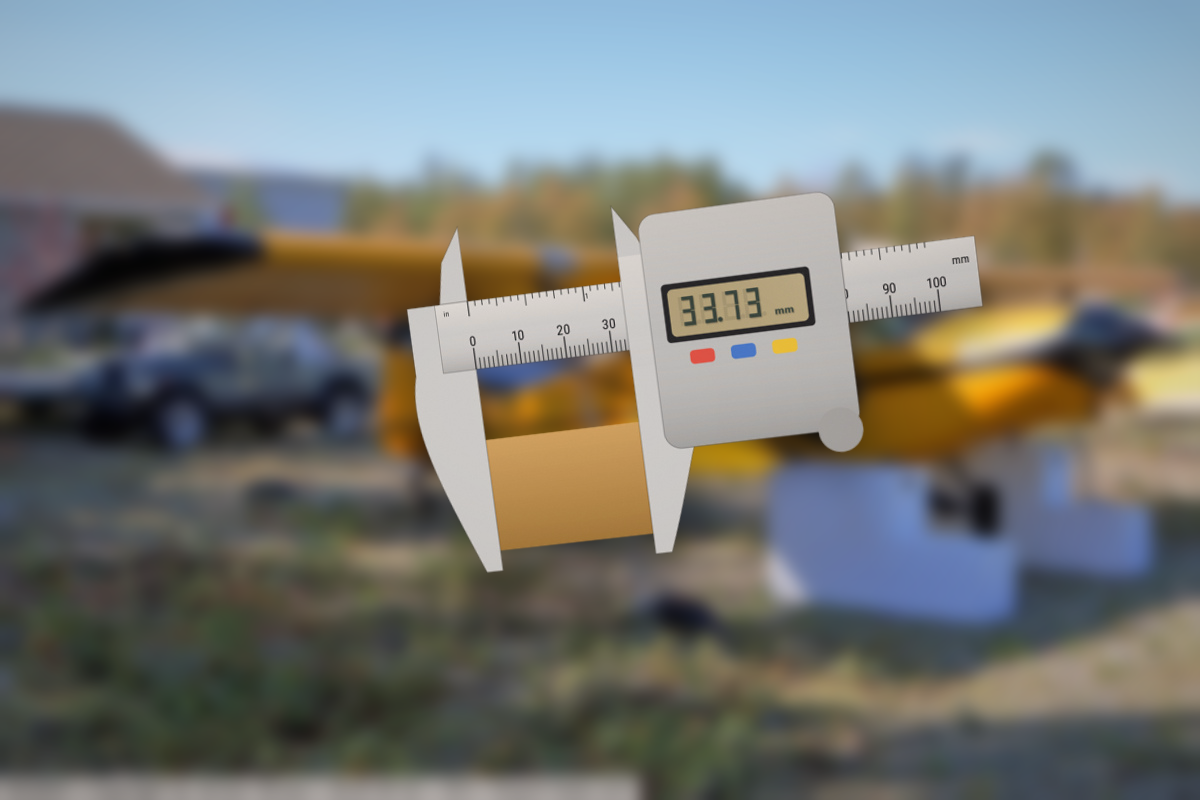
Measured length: 33.73
